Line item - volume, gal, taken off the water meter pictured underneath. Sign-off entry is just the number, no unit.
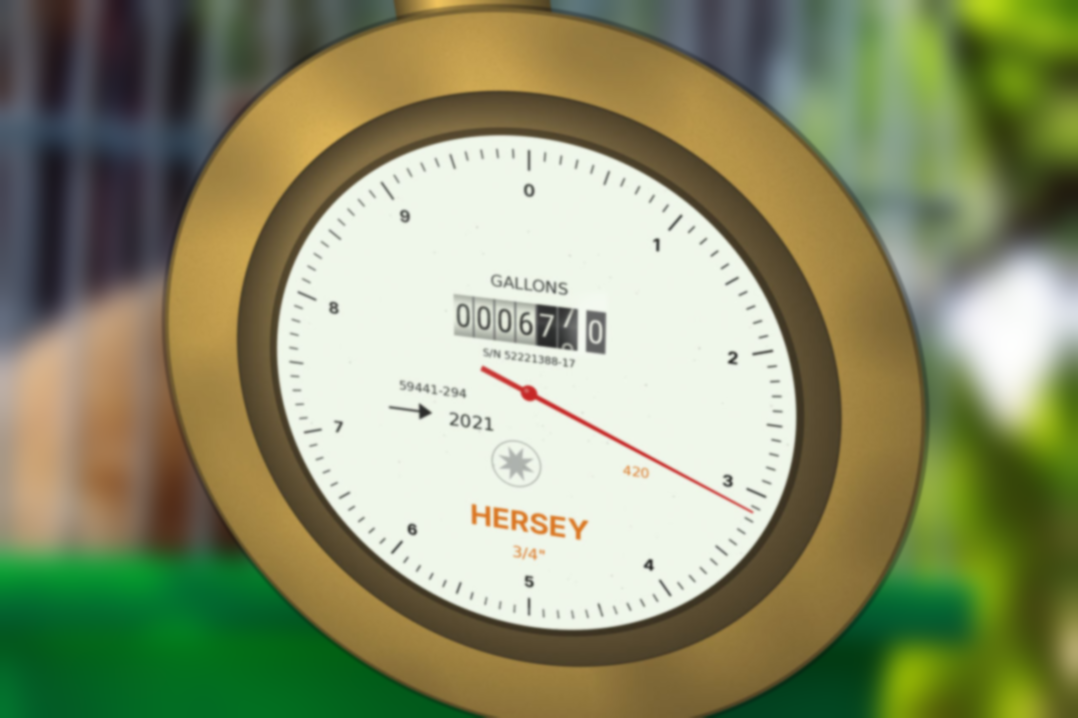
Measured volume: 6773.1
